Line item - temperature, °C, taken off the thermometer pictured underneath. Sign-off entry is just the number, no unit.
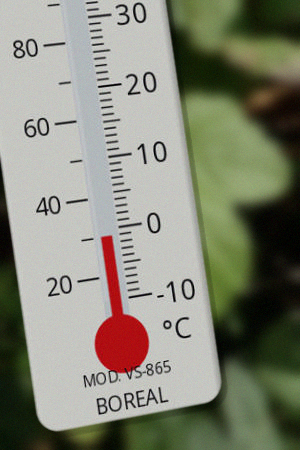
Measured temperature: -1
